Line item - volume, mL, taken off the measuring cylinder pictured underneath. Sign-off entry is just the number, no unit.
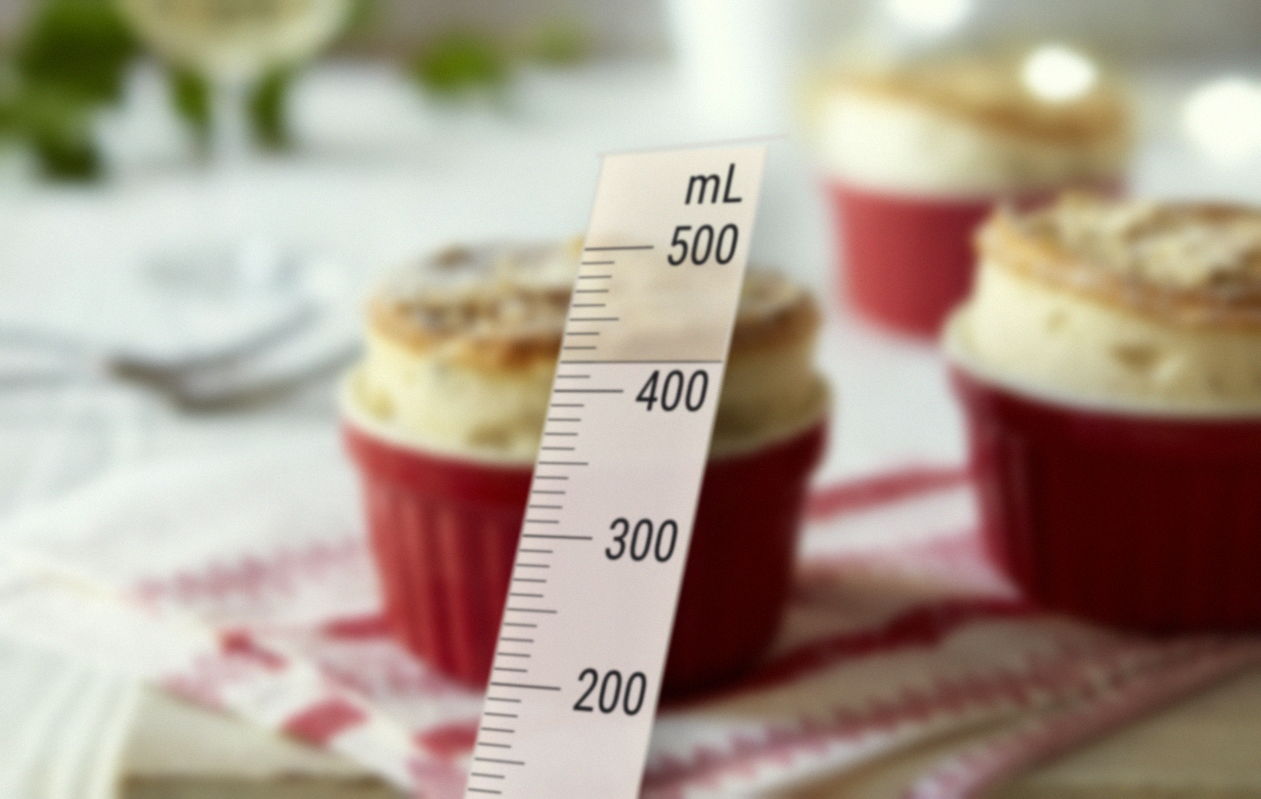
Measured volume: 420
